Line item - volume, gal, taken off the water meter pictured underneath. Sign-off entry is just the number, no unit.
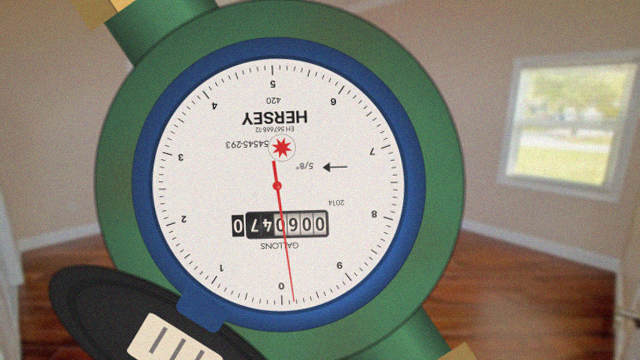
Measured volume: 60469.8
